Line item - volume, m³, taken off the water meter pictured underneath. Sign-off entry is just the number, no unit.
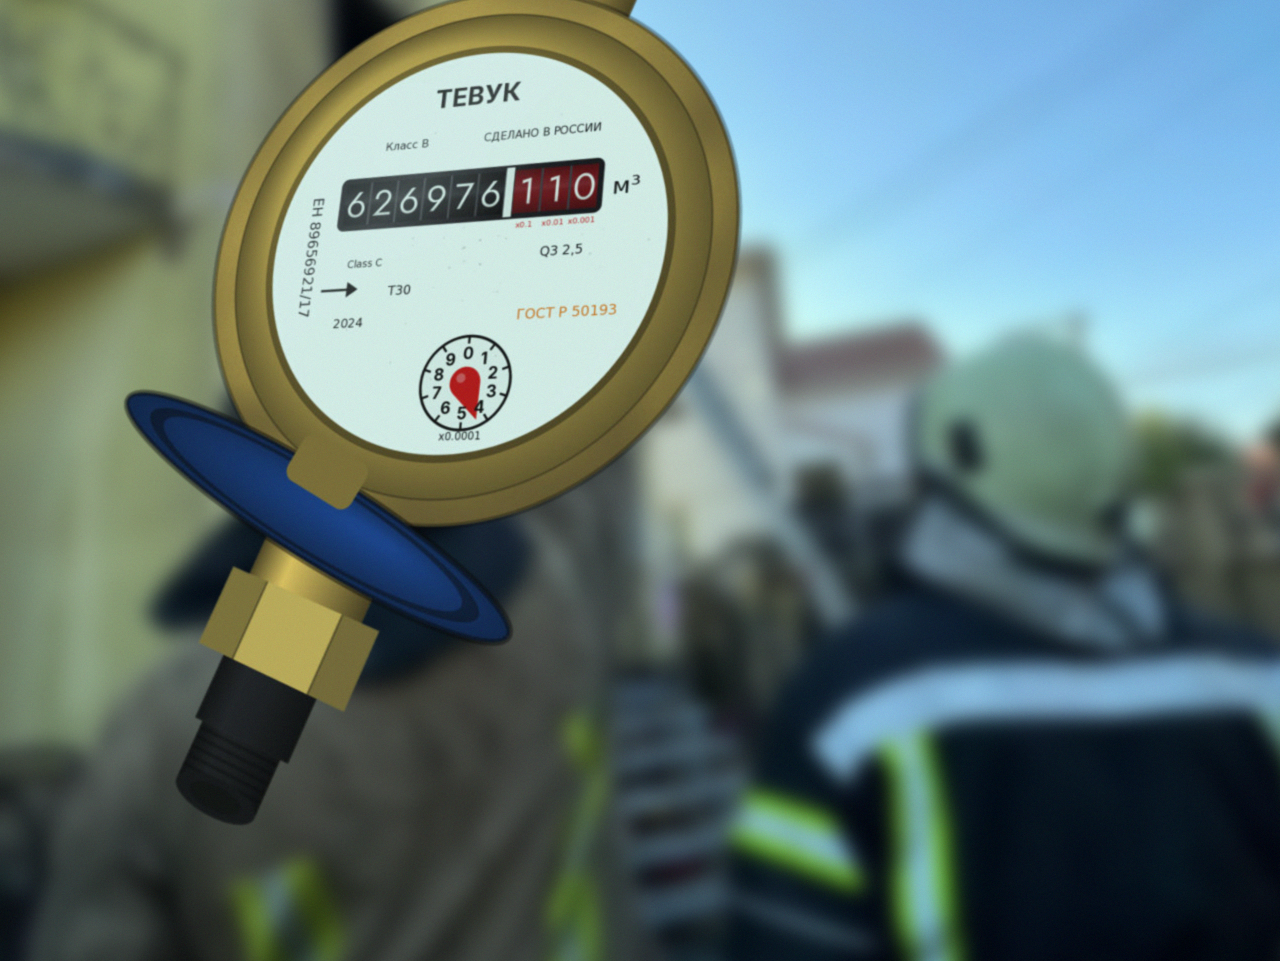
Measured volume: 626976.1104
